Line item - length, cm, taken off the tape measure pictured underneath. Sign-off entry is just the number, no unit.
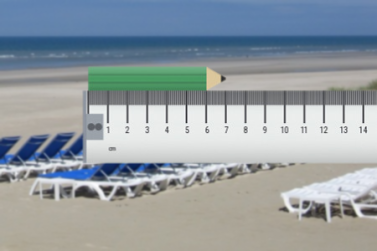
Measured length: 7
